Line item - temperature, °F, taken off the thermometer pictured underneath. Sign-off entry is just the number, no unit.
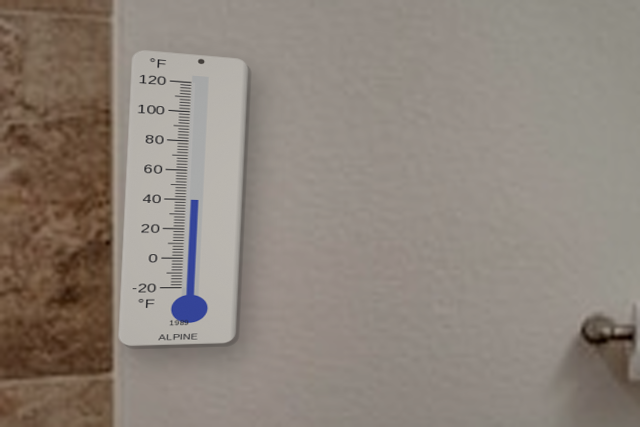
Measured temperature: 40
